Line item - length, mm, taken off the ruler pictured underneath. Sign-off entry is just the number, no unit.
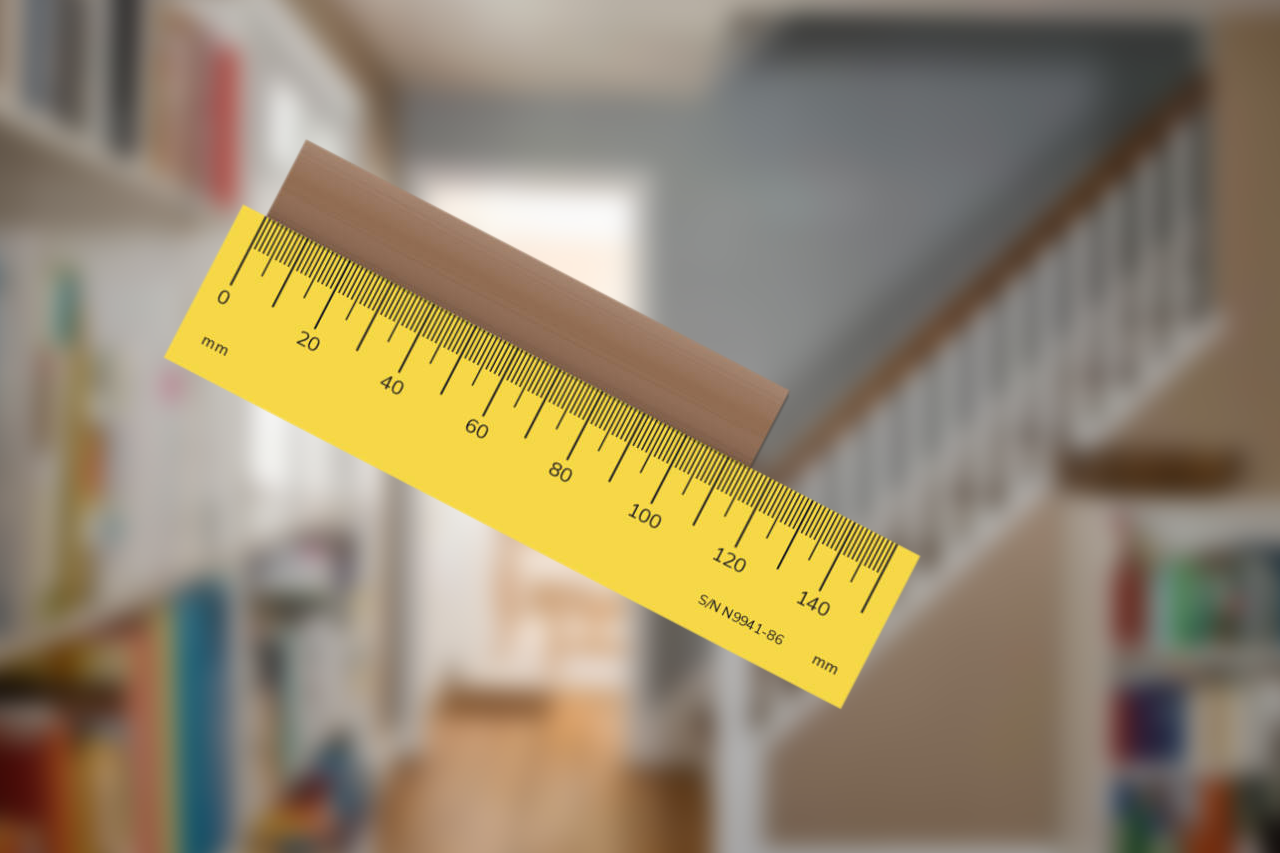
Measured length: 115
